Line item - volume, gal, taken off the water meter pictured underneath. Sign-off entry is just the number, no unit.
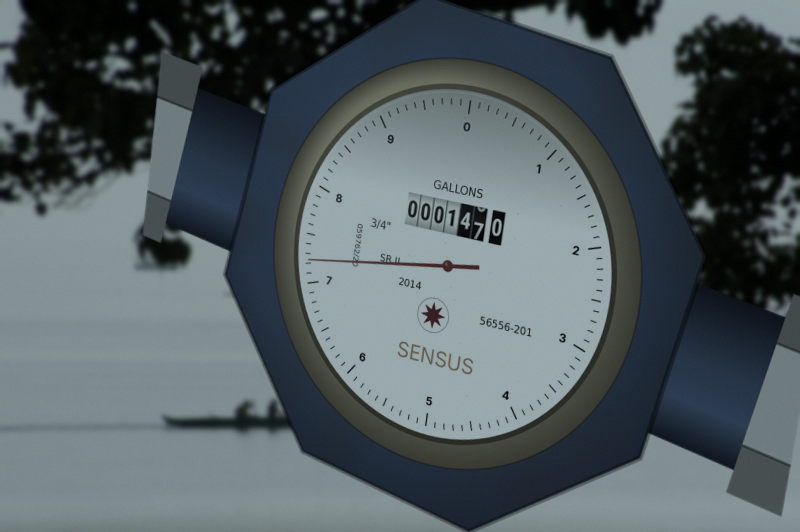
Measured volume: 1467.2
